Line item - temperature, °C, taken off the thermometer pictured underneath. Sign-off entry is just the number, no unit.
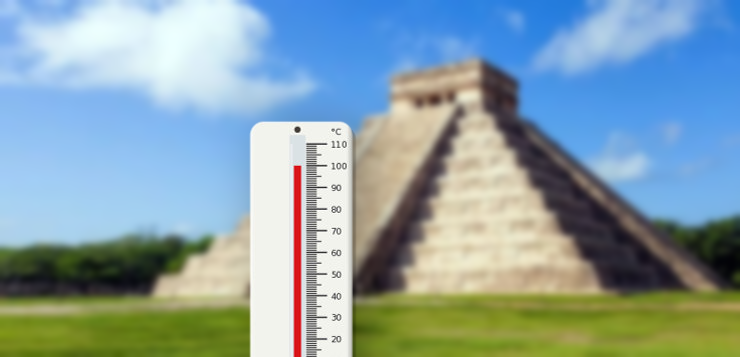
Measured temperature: 100
